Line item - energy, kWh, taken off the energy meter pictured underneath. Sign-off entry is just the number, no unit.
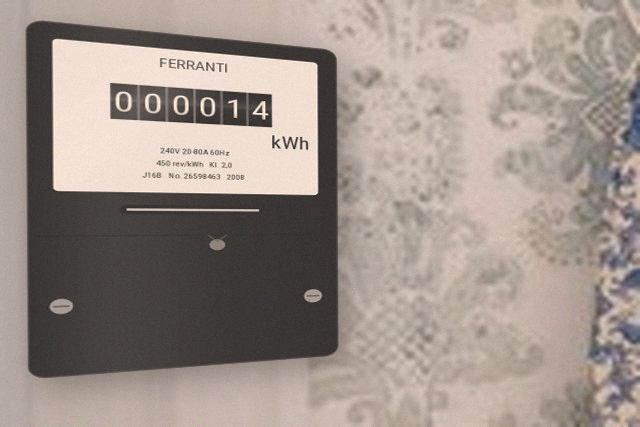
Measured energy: 14
